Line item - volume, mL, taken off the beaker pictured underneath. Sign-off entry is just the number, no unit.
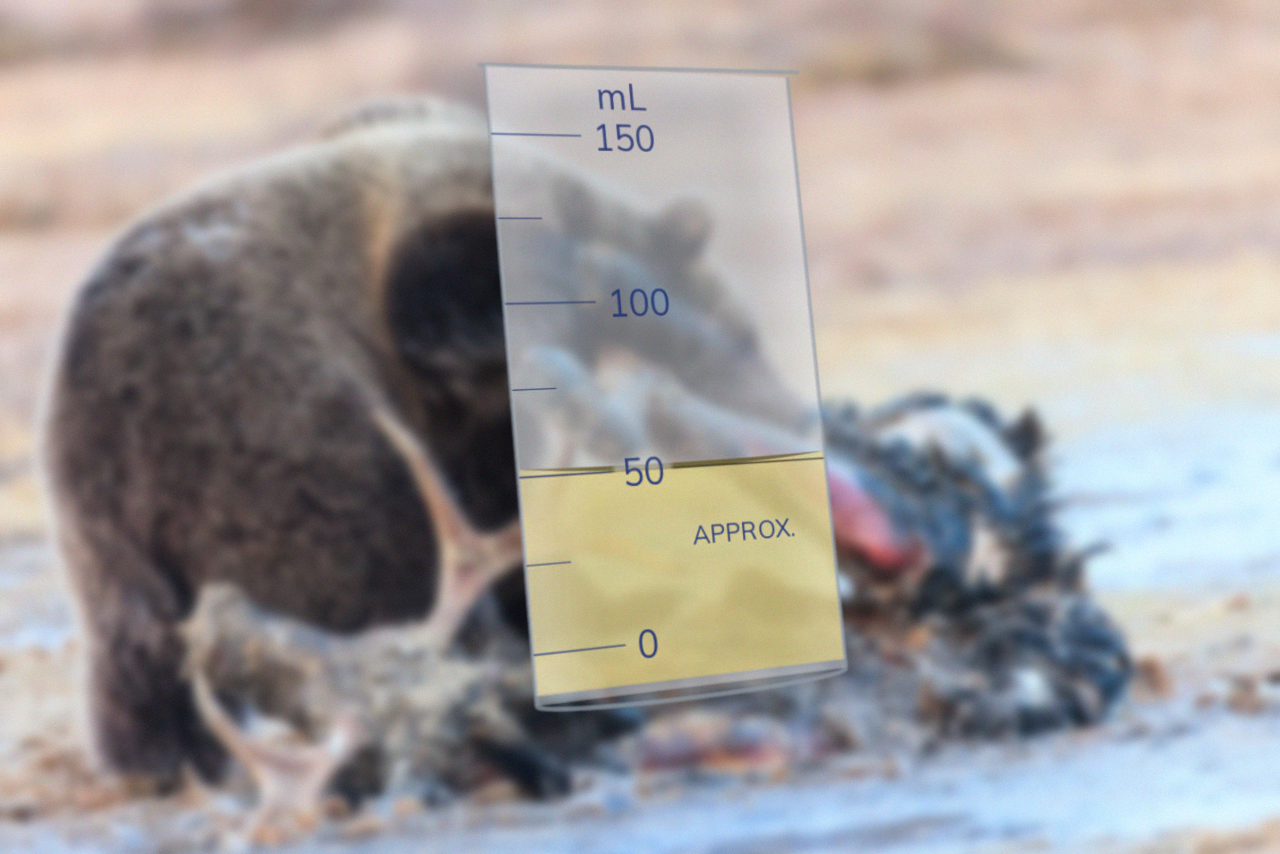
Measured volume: 50
